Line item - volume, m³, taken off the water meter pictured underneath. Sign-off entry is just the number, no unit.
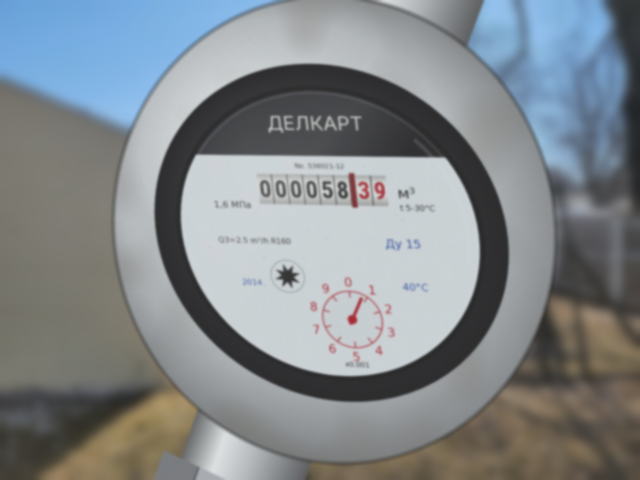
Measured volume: 58.390
